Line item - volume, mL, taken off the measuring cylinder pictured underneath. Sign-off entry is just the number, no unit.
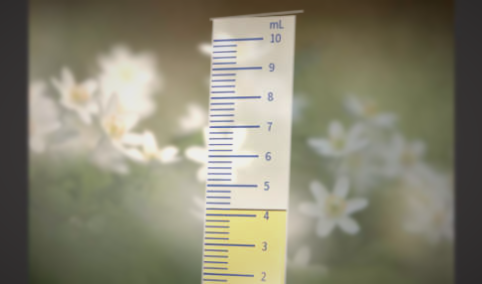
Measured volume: 4.2
